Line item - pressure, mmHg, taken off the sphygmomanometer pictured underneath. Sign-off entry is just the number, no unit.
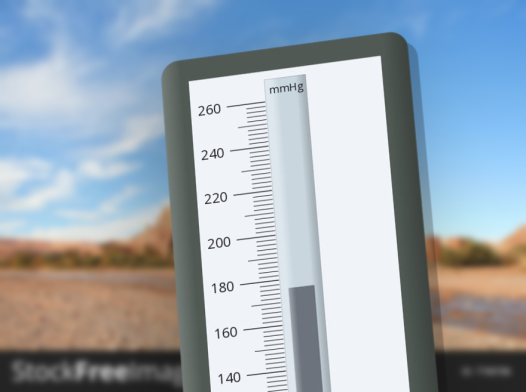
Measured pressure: 176
